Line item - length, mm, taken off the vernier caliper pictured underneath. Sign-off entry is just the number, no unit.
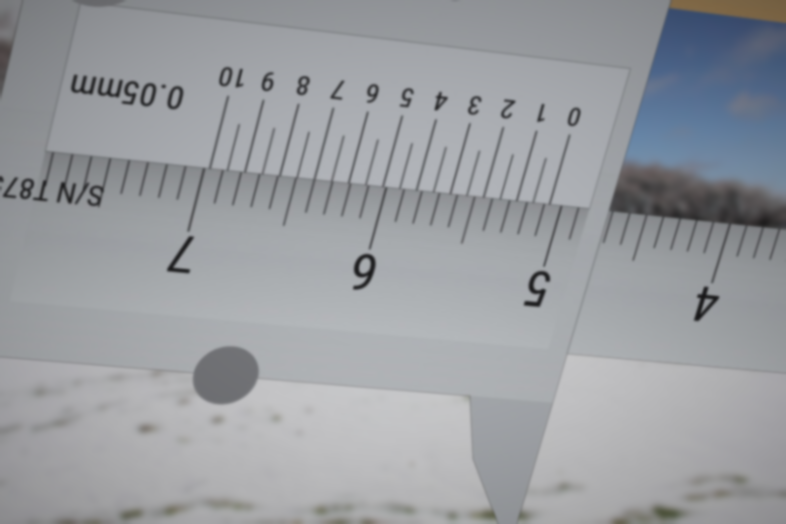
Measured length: 50.7
